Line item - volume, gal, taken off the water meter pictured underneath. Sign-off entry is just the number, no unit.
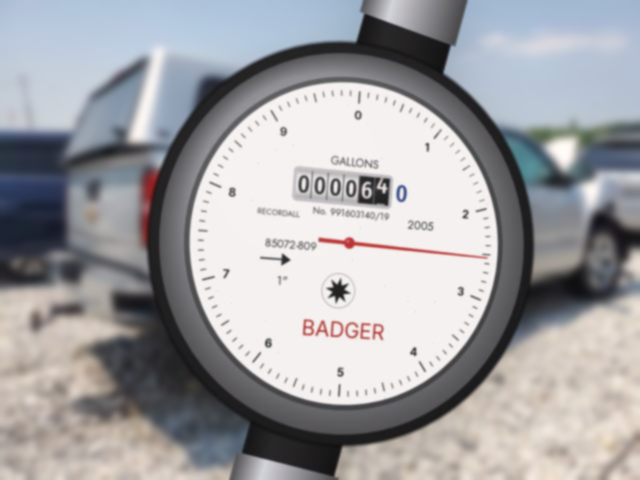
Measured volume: 642.5
